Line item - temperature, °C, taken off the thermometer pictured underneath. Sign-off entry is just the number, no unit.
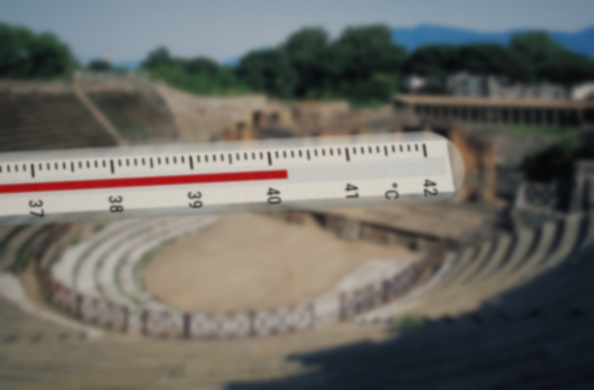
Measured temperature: 40.2
